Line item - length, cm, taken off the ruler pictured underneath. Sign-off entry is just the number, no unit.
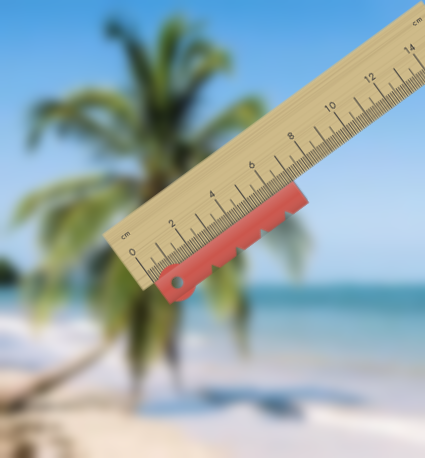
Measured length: 7
